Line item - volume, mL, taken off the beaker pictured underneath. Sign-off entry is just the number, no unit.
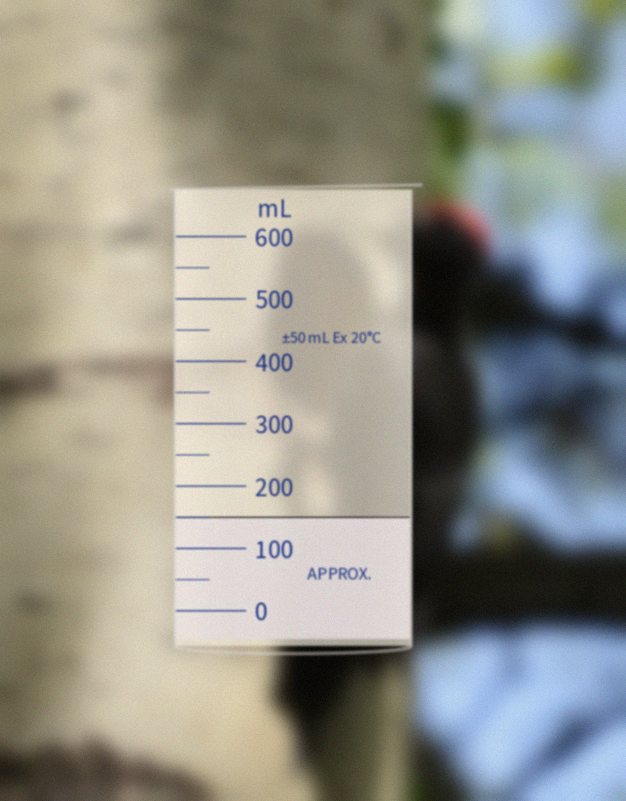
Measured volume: 150
